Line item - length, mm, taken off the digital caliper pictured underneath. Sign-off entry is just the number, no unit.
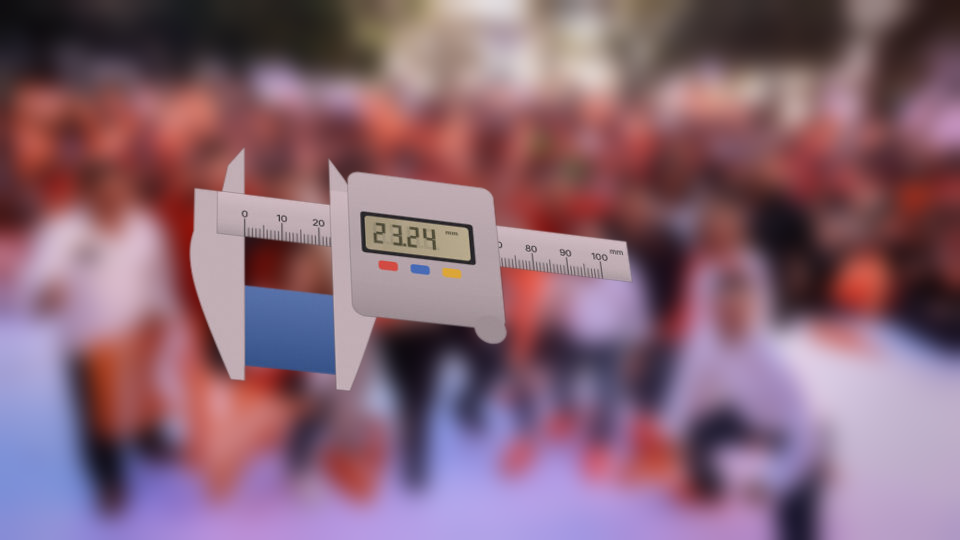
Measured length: 23.24
